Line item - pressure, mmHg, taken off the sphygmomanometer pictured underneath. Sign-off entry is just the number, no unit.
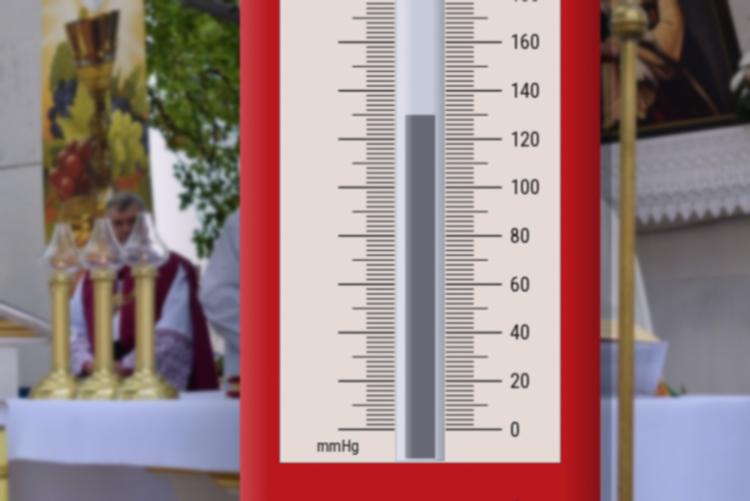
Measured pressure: 130
